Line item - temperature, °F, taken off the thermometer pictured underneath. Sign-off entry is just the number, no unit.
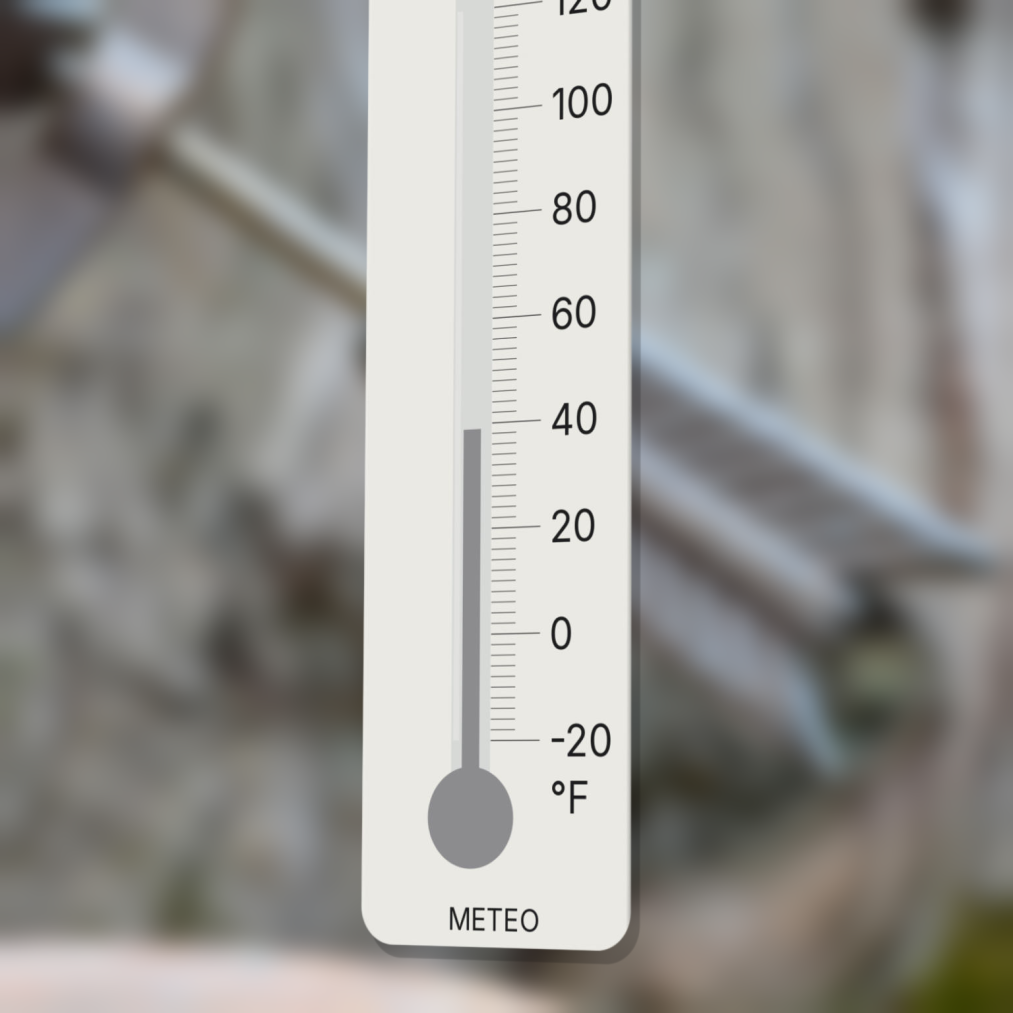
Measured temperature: 39
